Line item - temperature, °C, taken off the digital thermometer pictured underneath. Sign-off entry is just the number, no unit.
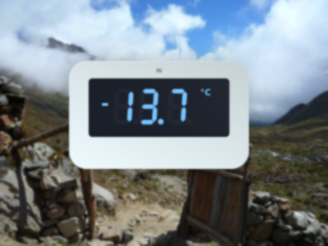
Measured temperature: -13.7
